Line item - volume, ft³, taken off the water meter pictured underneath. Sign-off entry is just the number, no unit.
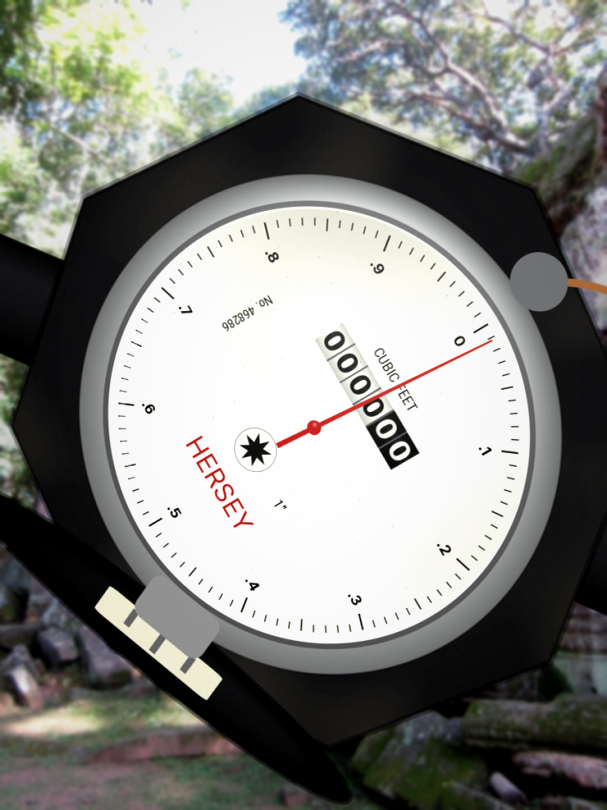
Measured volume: 0.01
